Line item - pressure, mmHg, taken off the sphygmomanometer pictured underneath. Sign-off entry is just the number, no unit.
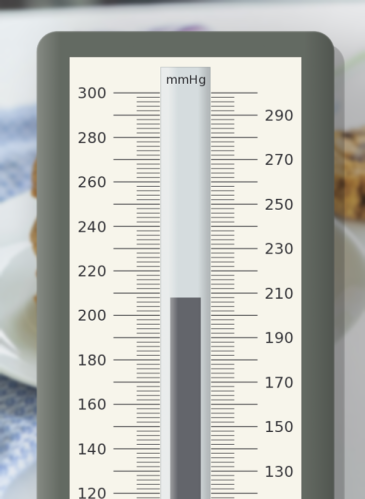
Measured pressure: 208
